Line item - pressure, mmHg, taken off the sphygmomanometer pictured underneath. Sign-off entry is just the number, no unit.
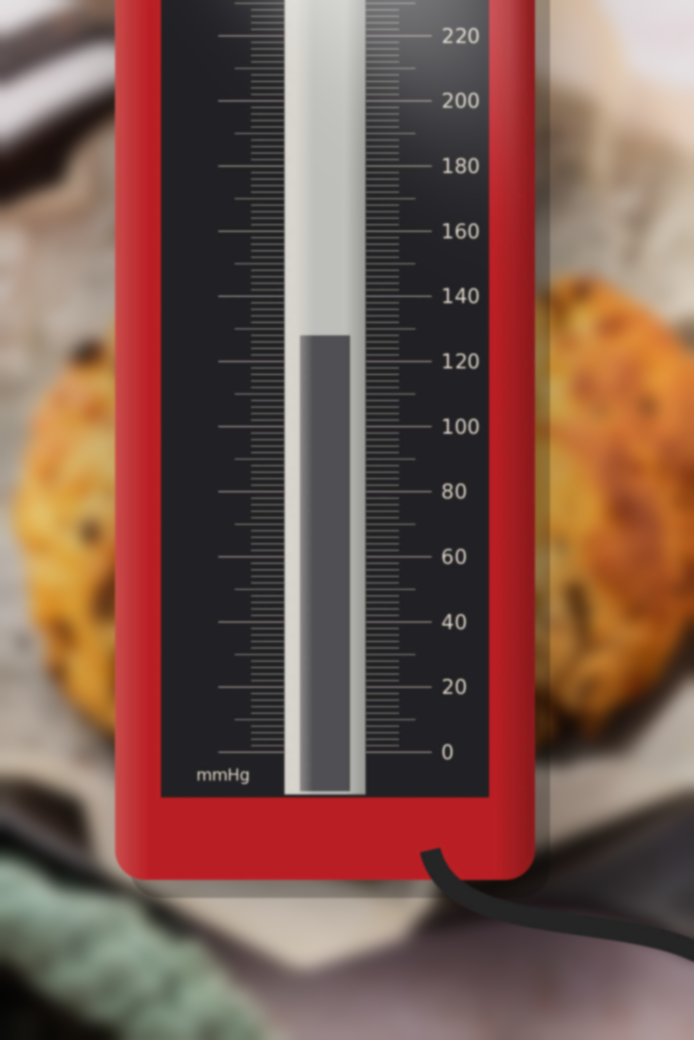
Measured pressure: 128
